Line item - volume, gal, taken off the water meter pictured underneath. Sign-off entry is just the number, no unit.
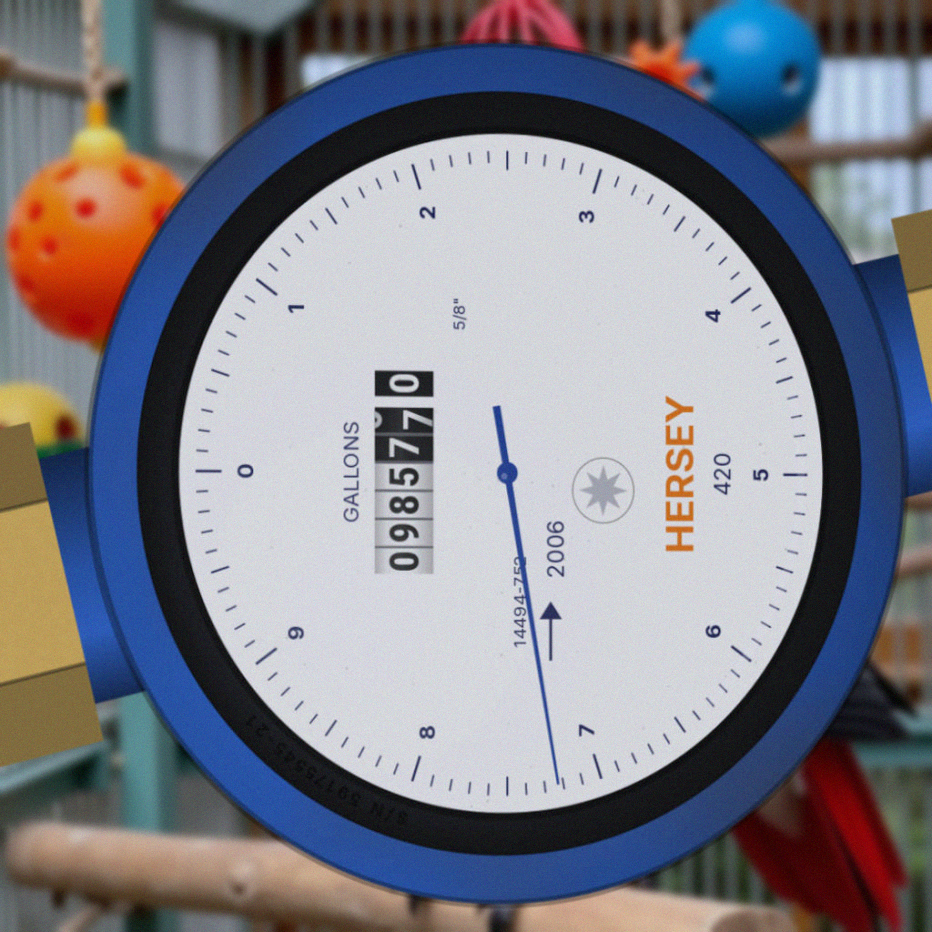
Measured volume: 985767.2
